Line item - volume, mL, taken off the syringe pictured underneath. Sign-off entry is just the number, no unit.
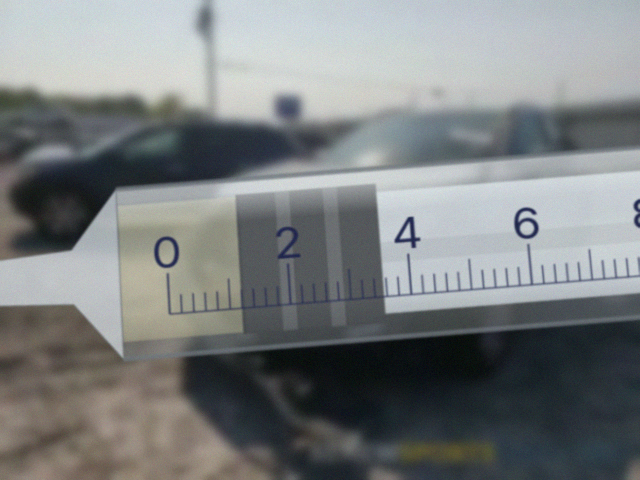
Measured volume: 1.2
